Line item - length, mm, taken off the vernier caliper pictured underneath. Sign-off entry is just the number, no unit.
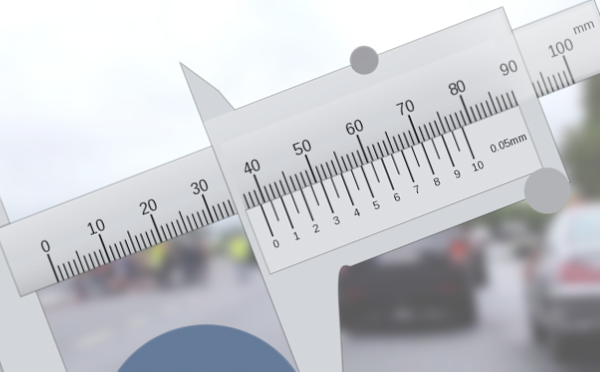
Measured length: 39.2
